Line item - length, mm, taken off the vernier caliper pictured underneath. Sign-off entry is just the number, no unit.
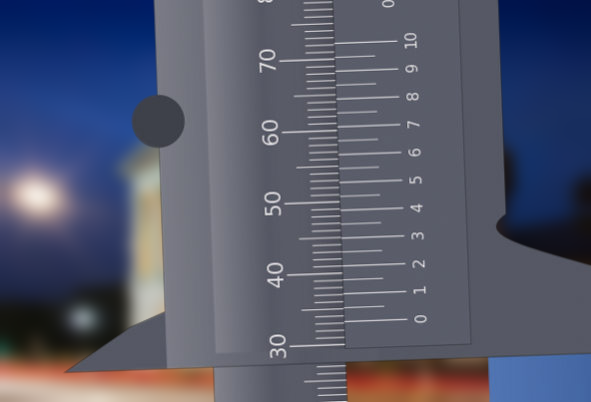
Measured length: 33.2
